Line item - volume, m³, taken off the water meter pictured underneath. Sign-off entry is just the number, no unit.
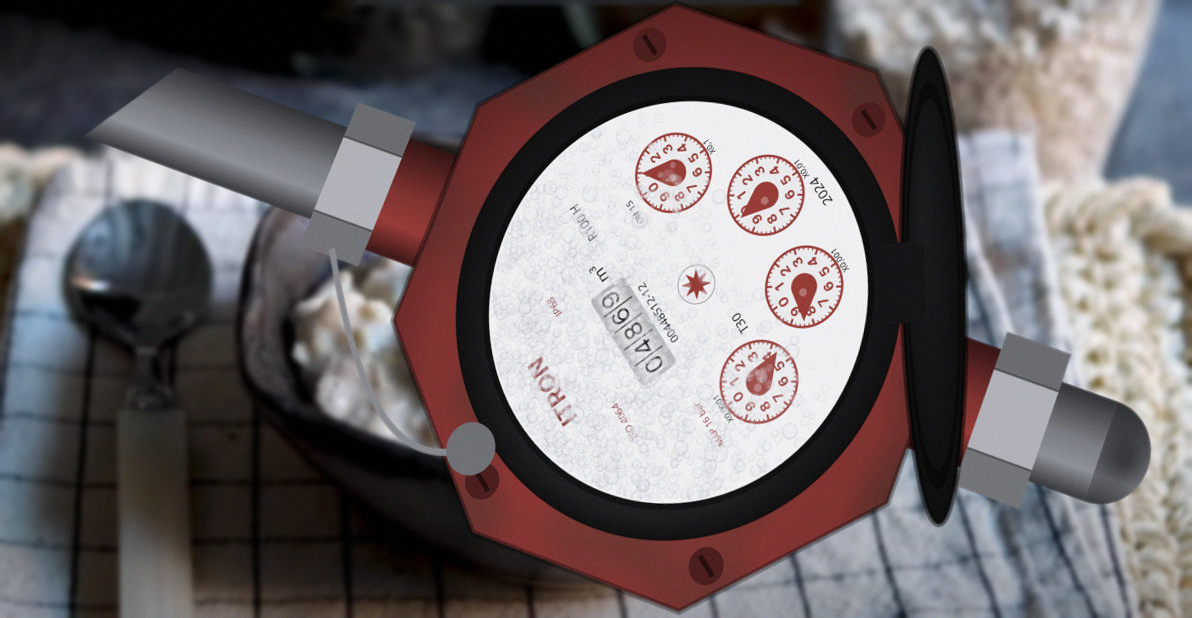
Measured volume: 4869.0984
